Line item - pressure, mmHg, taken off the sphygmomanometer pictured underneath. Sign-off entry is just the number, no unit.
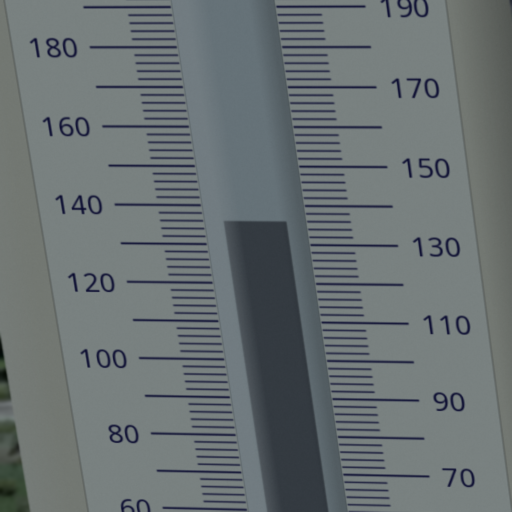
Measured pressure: 136
